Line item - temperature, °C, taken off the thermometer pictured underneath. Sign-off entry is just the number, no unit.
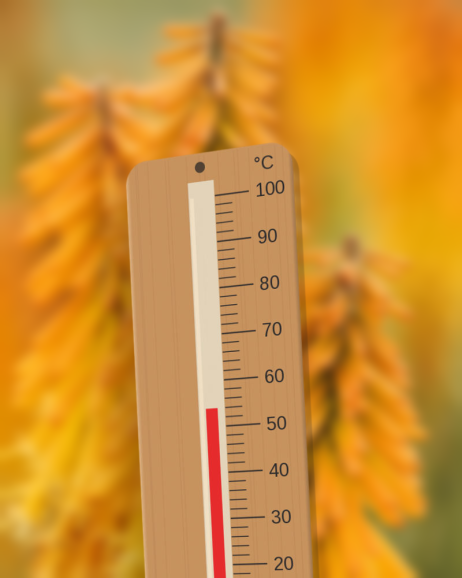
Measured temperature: 54
